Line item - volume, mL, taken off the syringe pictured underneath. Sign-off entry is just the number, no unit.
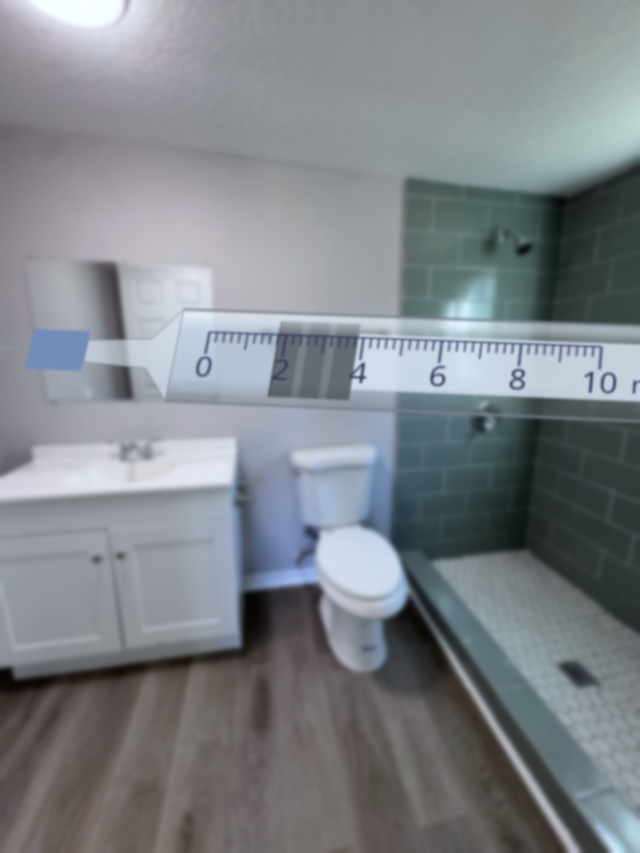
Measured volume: 1.8
